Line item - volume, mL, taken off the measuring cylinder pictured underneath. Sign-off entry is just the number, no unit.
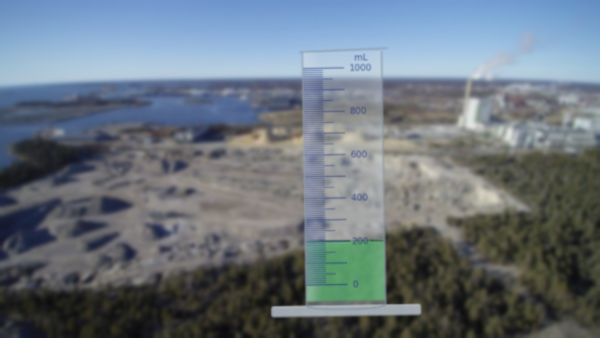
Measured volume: 200
